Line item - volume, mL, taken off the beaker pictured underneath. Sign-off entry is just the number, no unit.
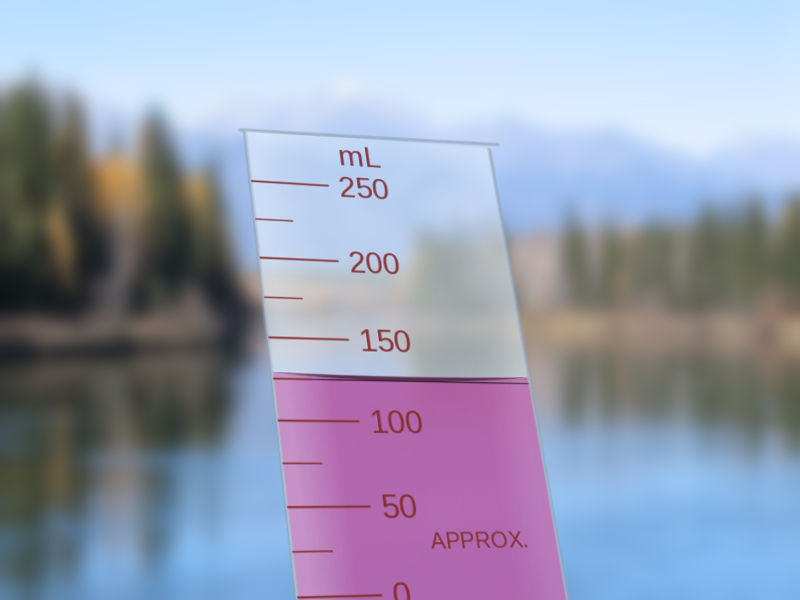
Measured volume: 125
